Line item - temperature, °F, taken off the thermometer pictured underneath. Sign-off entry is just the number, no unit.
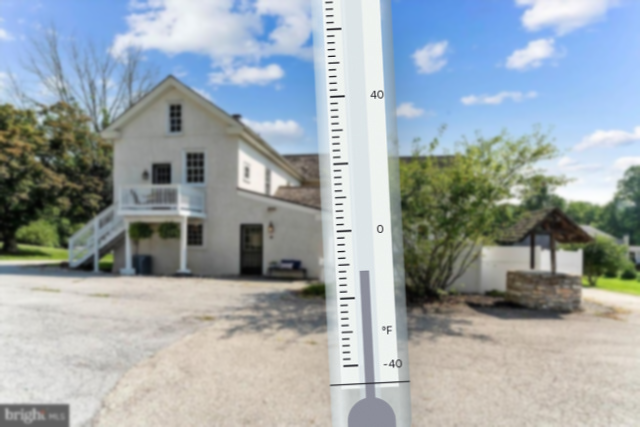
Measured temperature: -12
